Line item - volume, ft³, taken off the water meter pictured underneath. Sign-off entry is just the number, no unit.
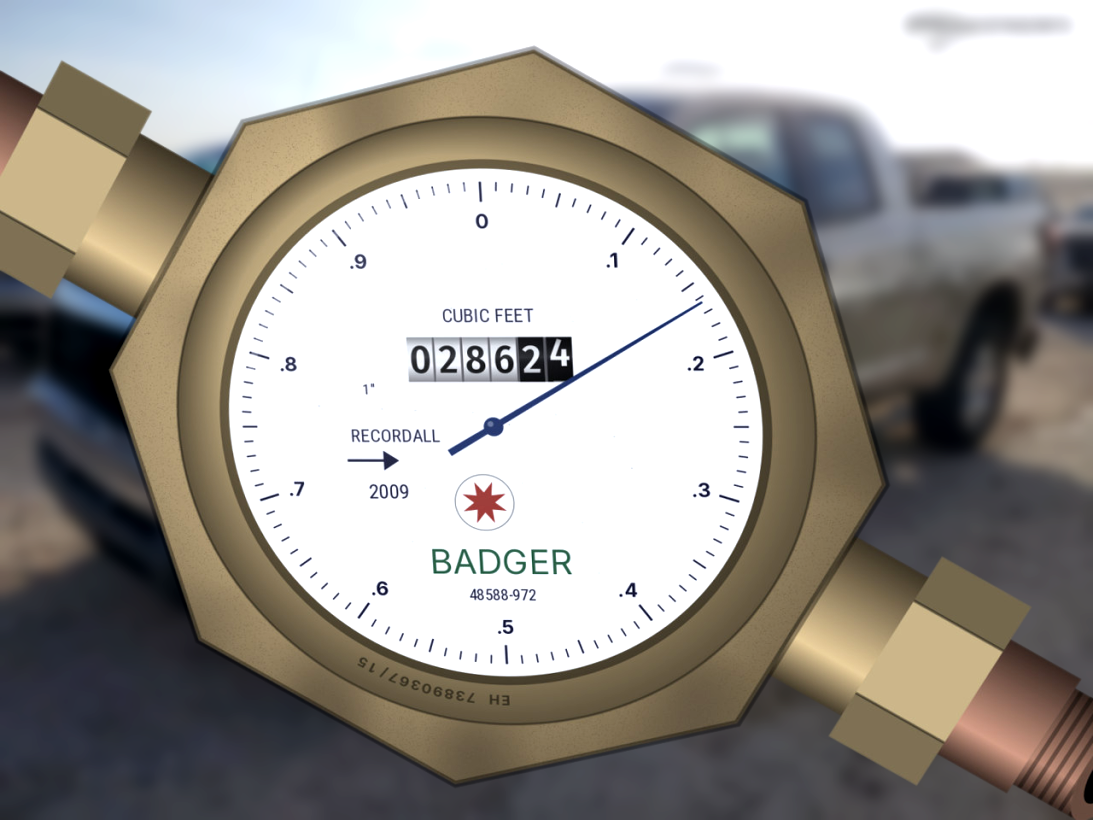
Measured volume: 28624.16
